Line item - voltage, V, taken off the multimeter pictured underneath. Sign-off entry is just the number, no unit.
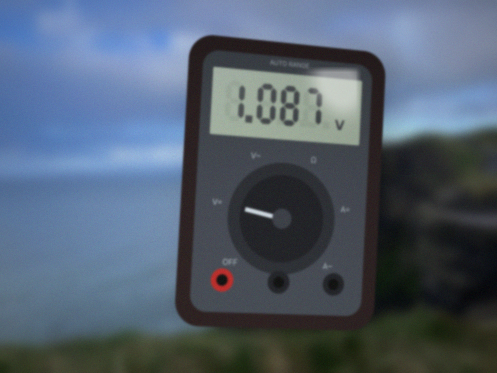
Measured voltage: 1.087
